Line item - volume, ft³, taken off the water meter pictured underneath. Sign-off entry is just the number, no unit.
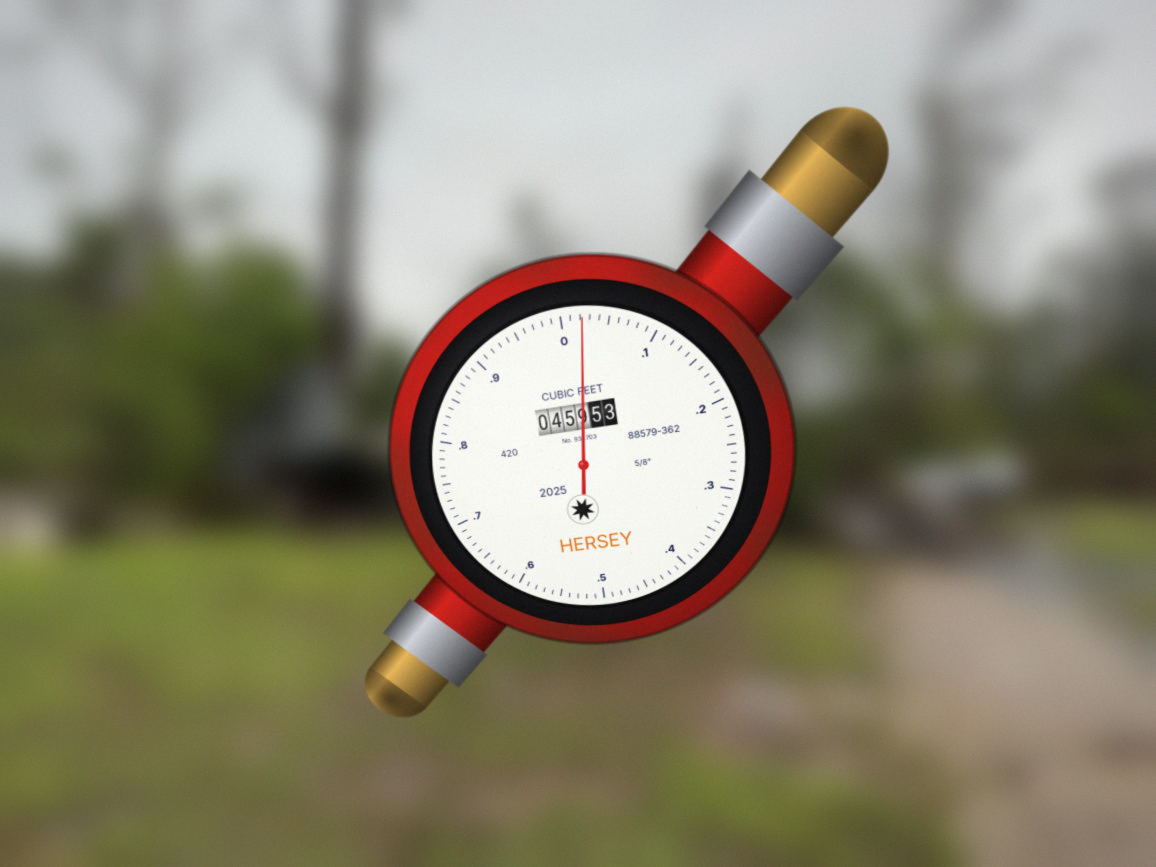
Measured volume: 45953.02
